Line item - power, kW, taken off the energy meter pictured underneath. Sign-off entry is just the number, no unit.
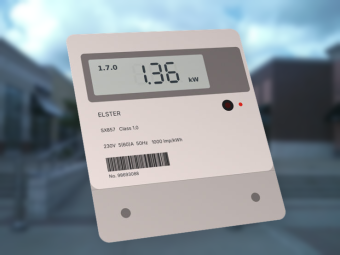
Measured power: 1.36
